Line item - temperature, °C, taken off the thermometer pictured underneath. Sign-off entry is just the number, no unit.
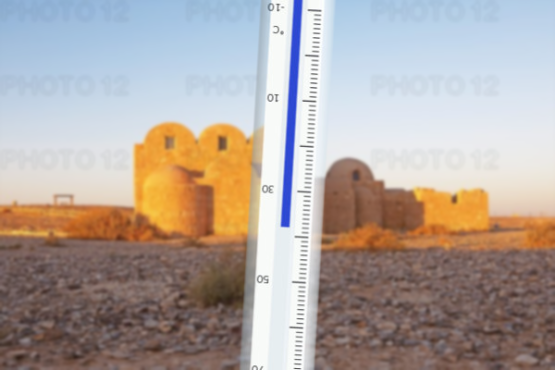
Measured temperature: 38
